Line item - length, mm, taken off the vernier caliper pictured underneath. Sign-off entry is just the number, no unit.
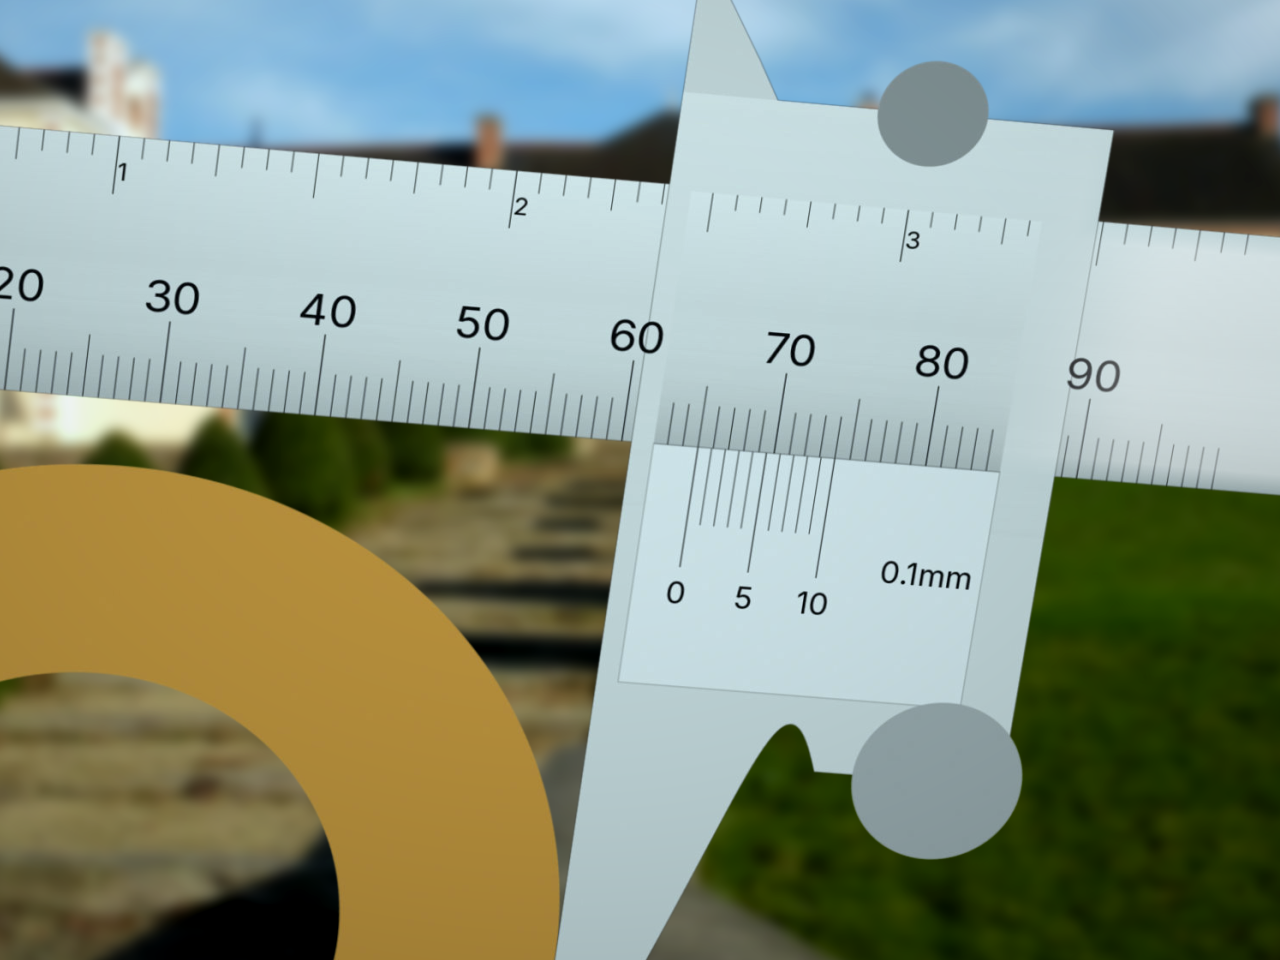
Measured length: 65.0
